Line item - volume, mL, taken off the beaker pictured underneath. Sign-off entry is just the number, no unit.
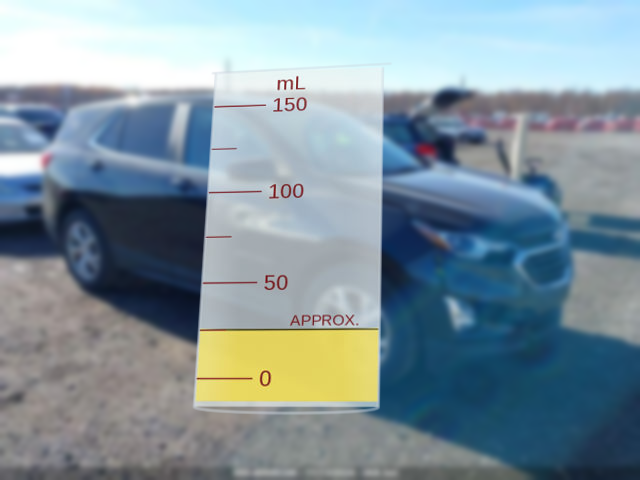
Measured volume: 25
